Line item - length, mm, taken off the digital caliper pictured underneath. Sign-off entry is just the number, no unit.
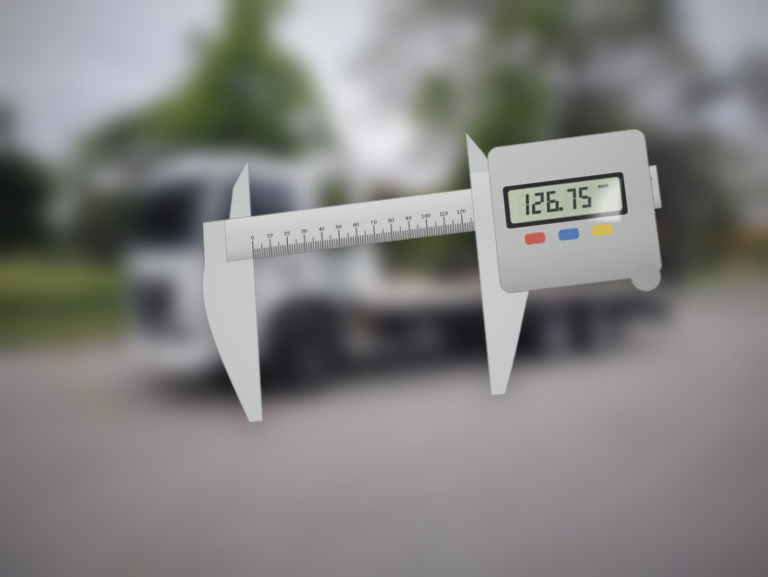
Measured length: 126.75
